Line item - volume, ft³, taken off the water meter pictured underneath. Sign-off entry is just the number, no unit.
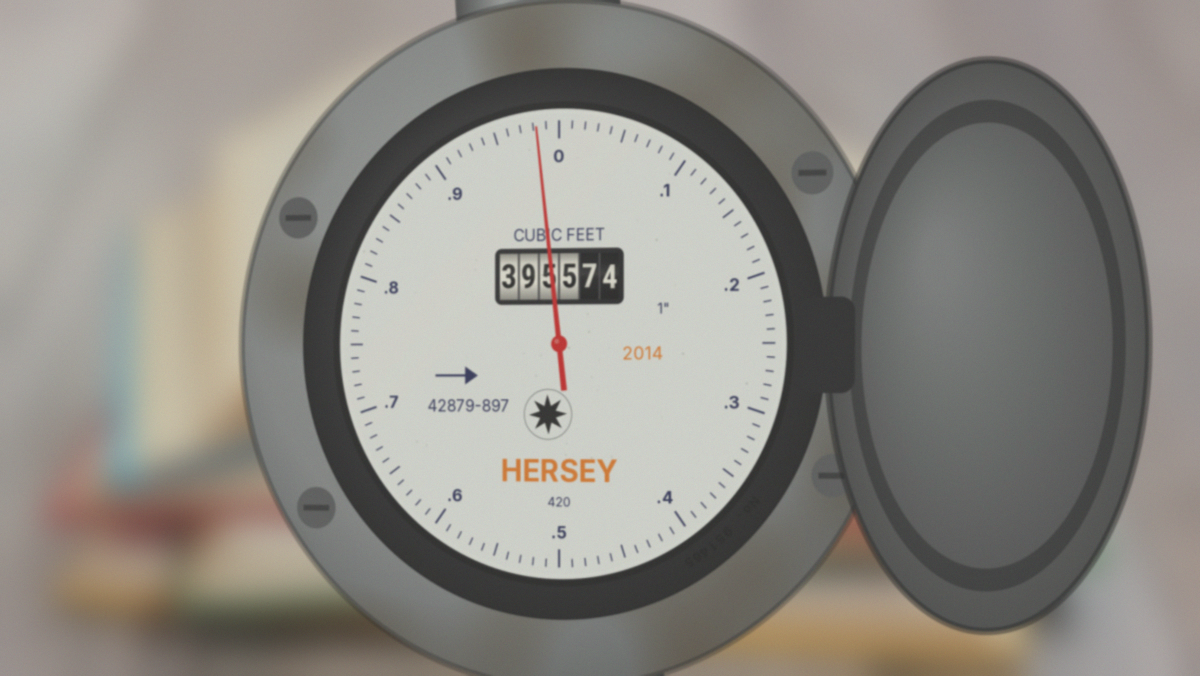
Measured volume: 395573.98
